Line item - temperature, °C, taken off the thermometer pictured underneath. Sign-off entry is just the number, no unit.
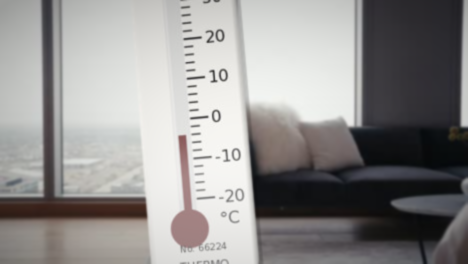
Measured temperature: -4
